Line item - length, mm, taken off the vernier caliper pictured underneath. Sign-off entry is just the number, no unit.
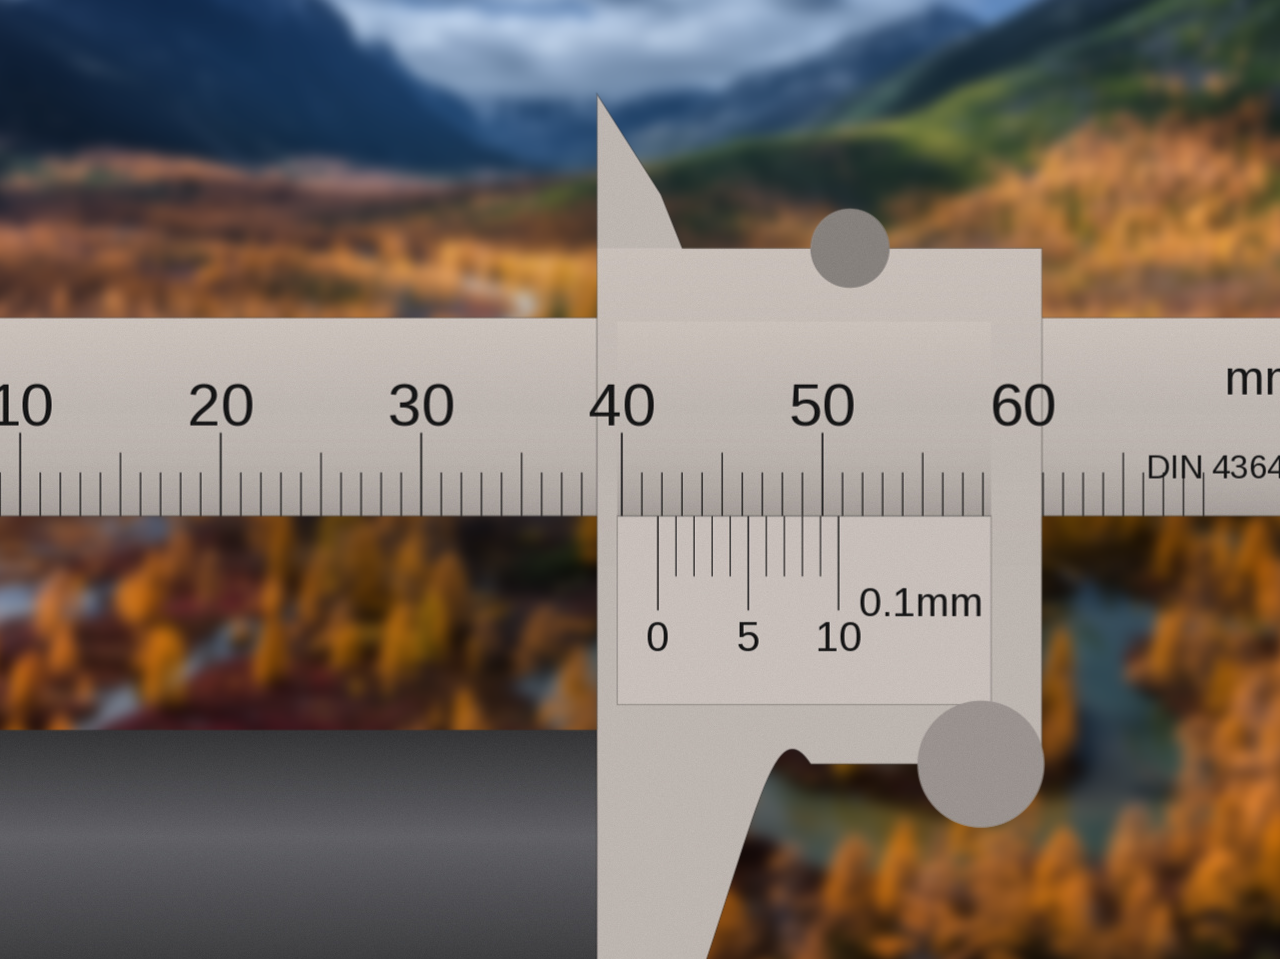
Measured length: 41.8
